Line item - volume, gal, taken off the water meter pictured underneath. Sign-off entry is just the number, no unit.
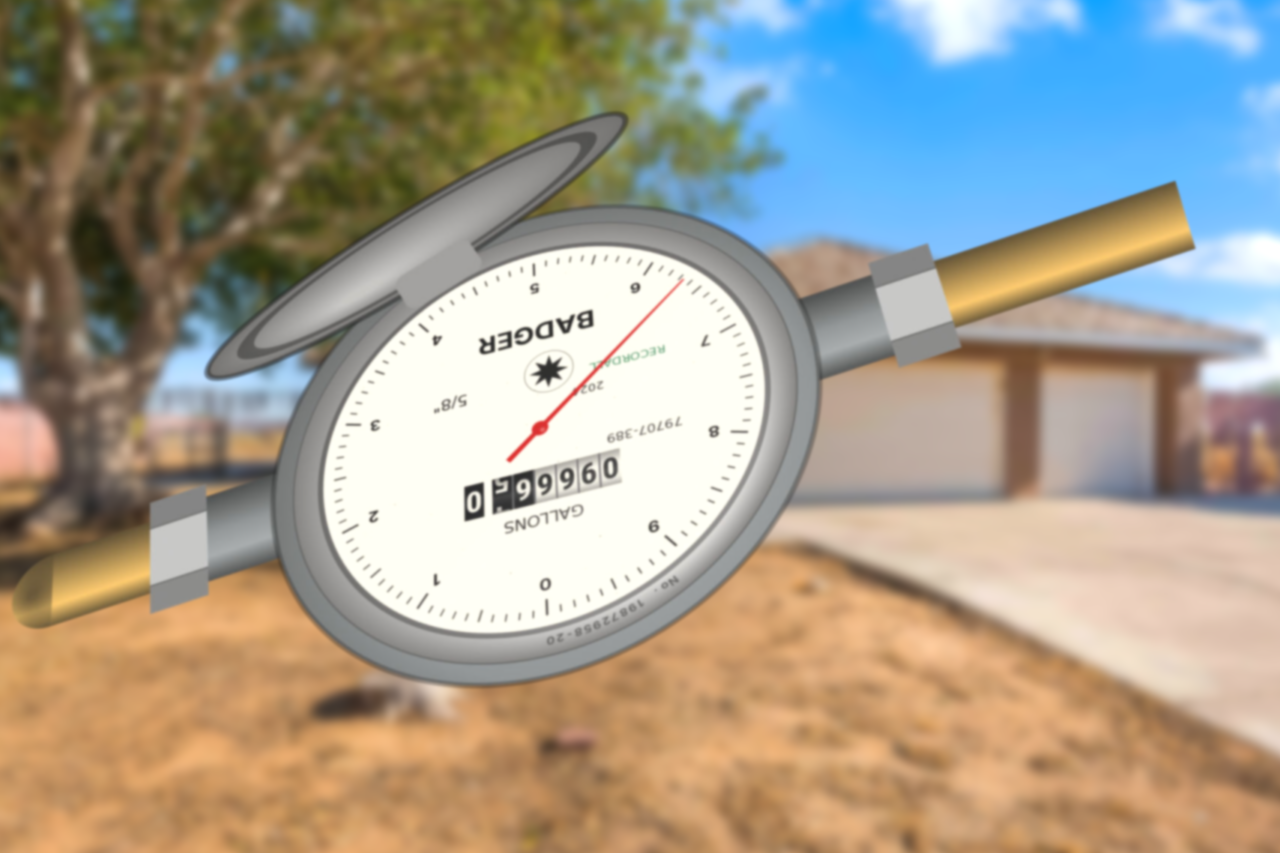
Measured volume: 966646.3
